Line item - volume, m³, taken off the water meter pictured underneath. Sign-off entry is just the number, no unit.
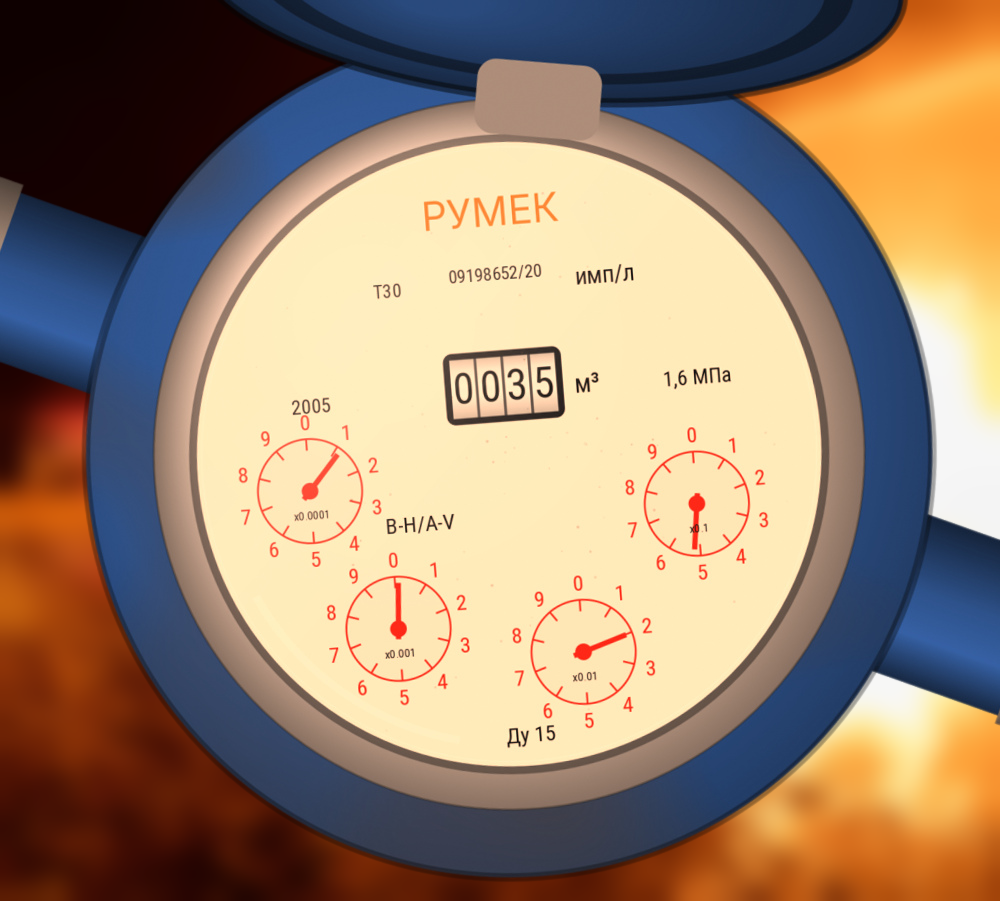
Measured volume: 35.5201
